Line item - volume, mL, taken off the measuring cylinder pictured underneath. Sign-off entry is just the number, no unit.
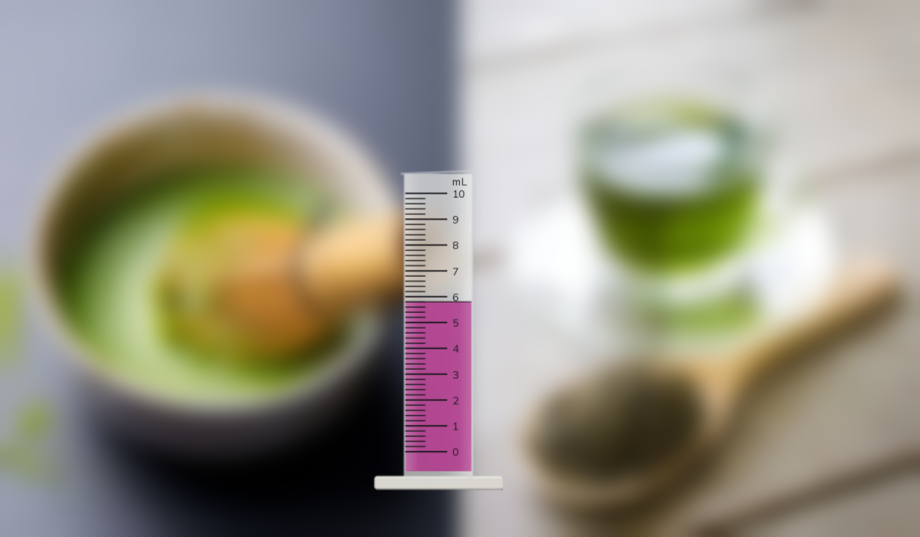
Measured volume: 5.8
